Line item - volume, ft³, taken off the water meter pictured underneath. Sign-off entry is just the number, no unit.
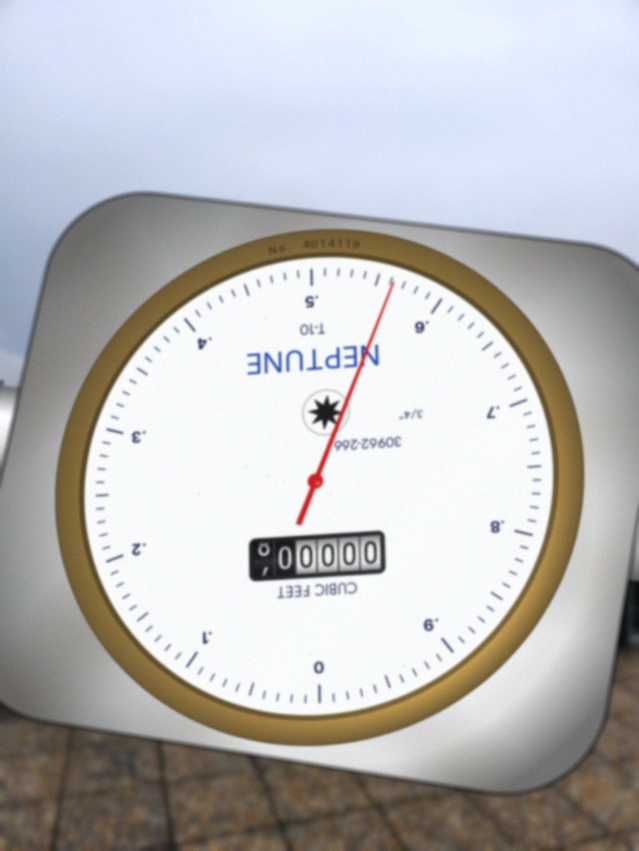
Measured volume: 7.56
